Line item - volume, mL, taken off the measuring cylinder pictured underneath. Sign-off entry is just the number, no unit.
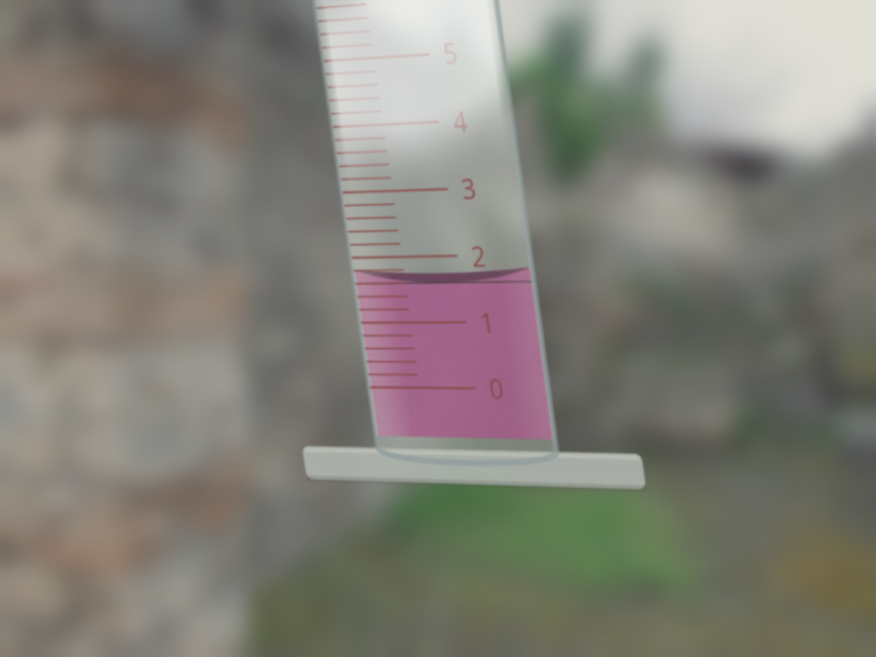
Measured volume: 1.6
